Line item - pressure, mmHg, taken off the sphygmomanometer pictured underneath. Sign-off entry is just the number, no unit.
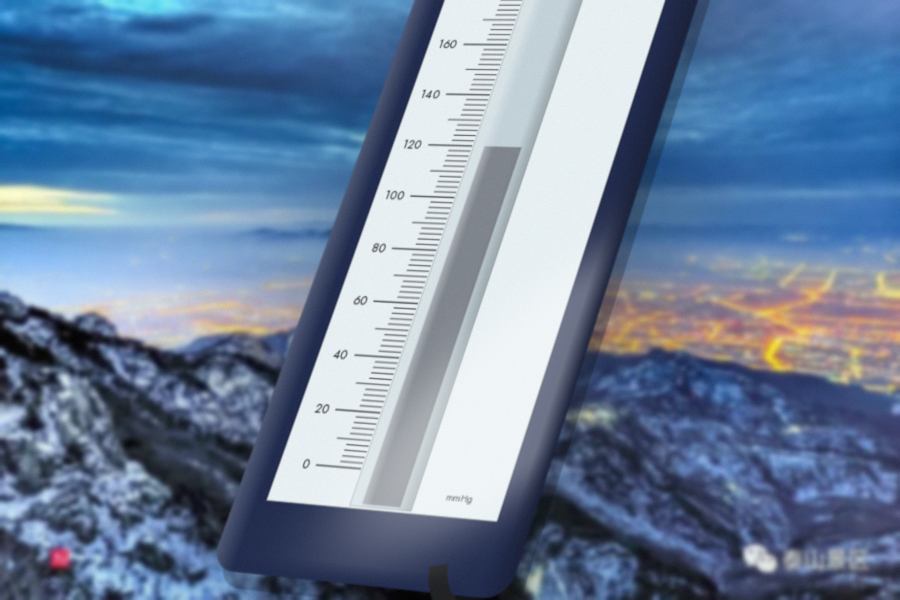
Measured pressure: 120
